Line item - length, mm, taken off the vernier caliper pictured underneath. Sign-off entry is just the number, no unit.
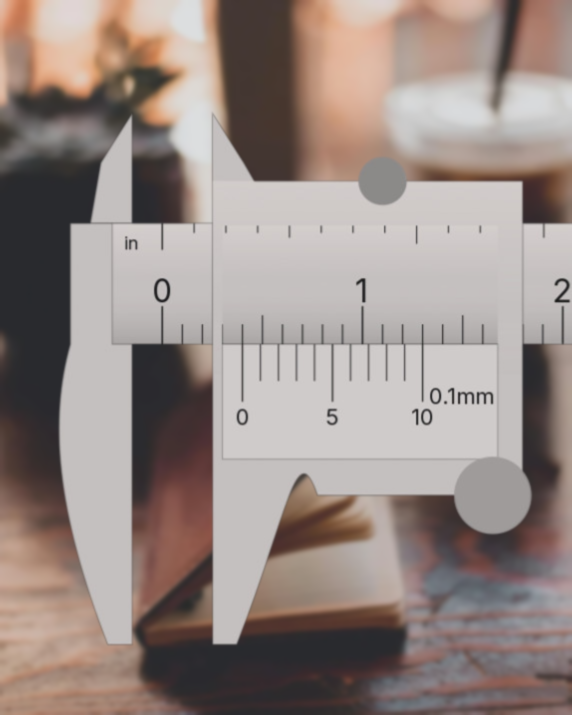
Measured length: 4.0
